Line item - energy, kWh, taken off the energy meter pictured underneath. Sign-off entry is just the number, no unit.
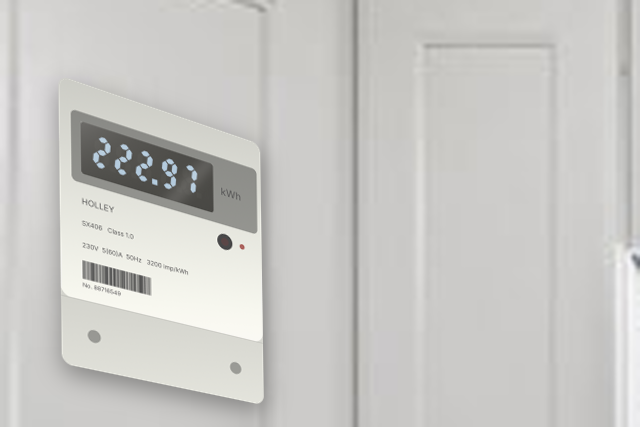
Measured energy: 222.97
